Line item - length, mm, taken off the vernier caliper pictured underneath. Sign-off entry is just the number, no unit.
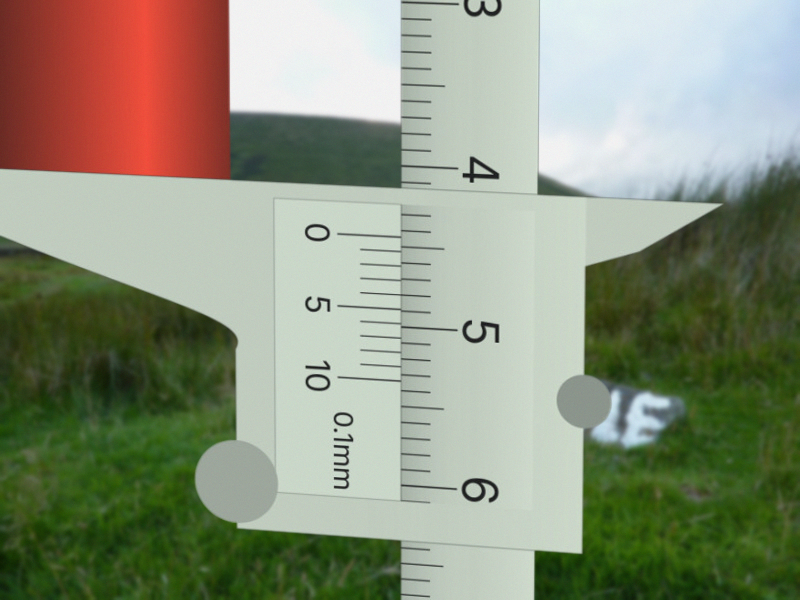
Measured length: 44.4
